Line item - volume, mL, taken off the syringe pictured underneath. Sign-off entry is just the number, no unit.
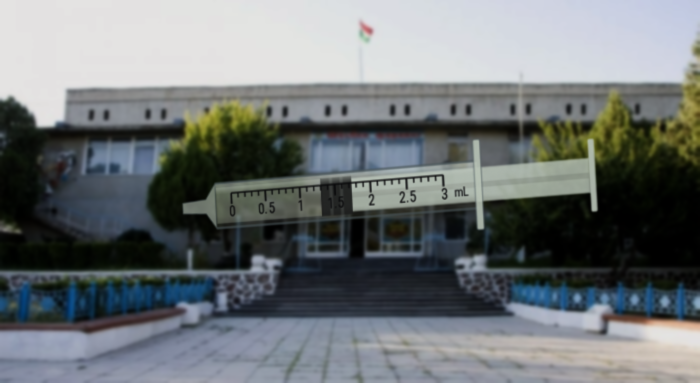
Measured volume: 1.3
